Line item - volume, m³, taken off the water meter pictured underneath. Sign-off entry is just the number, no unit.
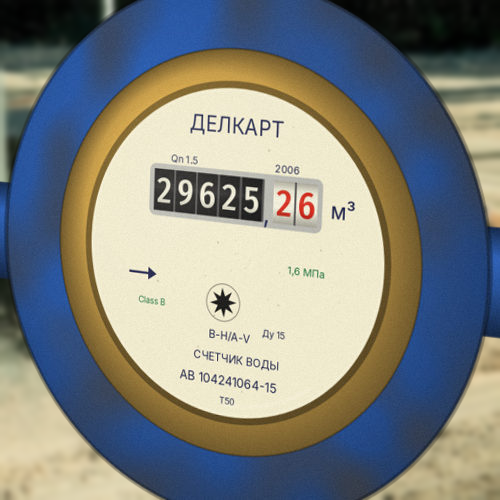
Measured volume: 29625.26
